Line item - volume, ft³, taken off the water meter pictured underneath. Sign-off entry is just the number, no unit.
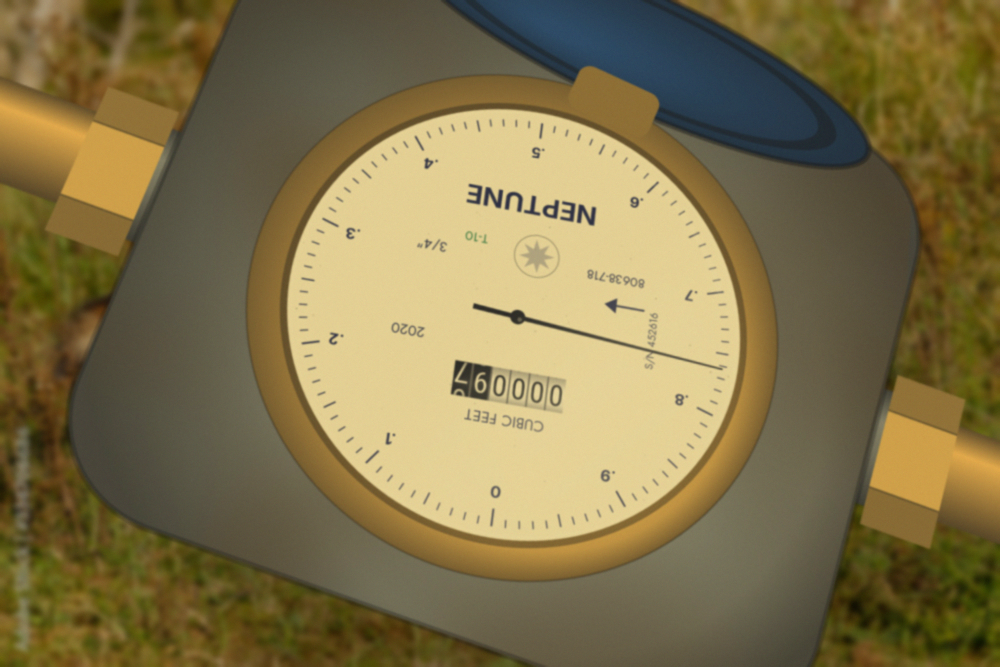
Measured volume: 96.76
